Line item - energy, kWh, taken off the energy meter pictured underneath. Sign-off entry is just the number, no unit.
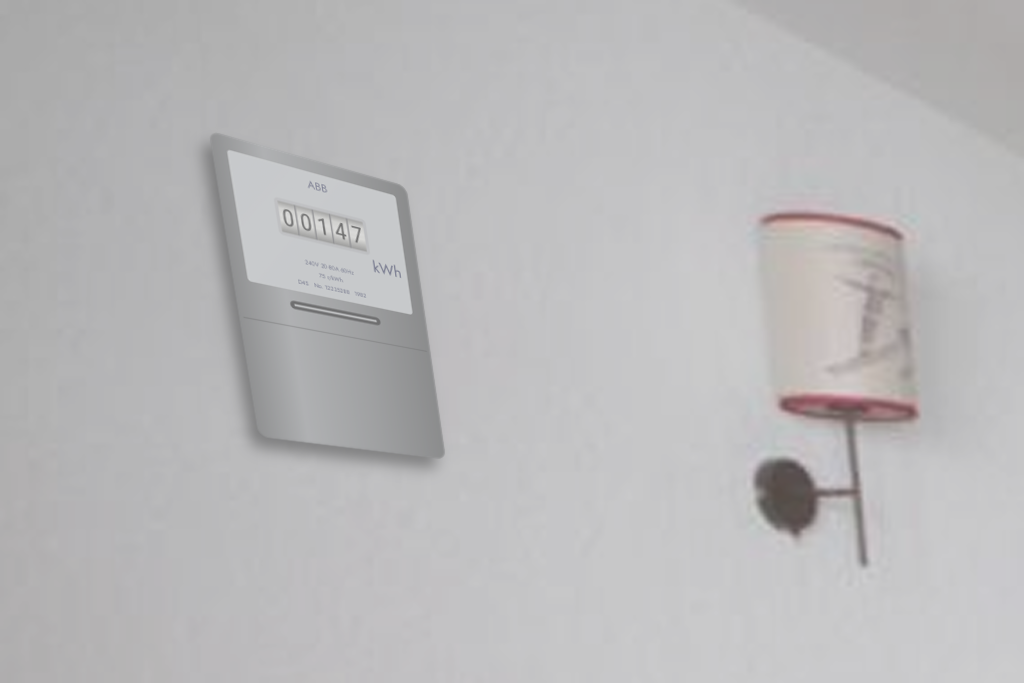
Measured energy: 147
